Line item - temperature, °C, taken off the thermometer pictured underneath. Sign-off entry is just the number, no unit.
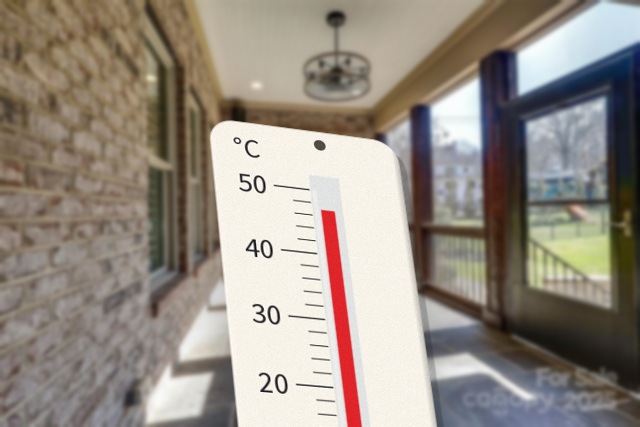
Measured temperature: 47
